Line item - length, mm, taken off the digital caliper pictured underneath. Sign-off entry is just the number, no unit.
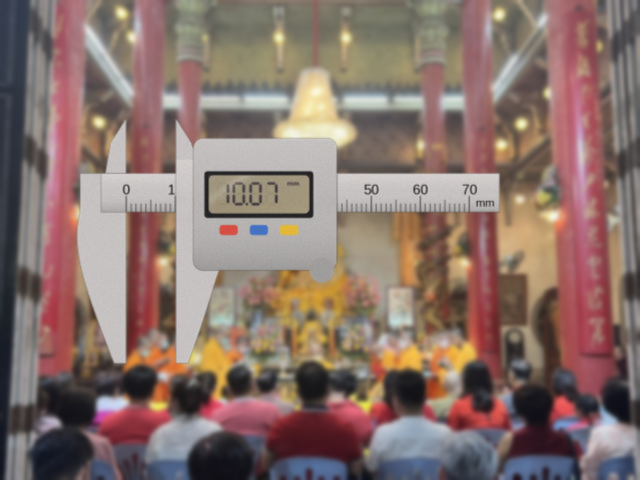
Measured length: 10.07
